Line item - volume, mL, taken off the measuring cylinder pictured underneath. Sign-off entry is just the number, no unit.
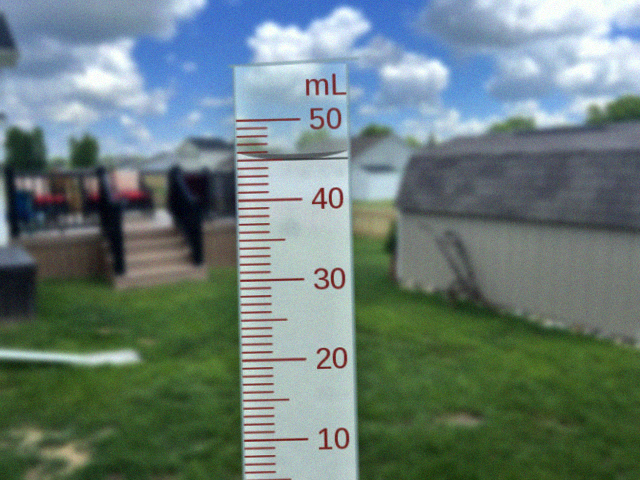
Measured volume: 45
